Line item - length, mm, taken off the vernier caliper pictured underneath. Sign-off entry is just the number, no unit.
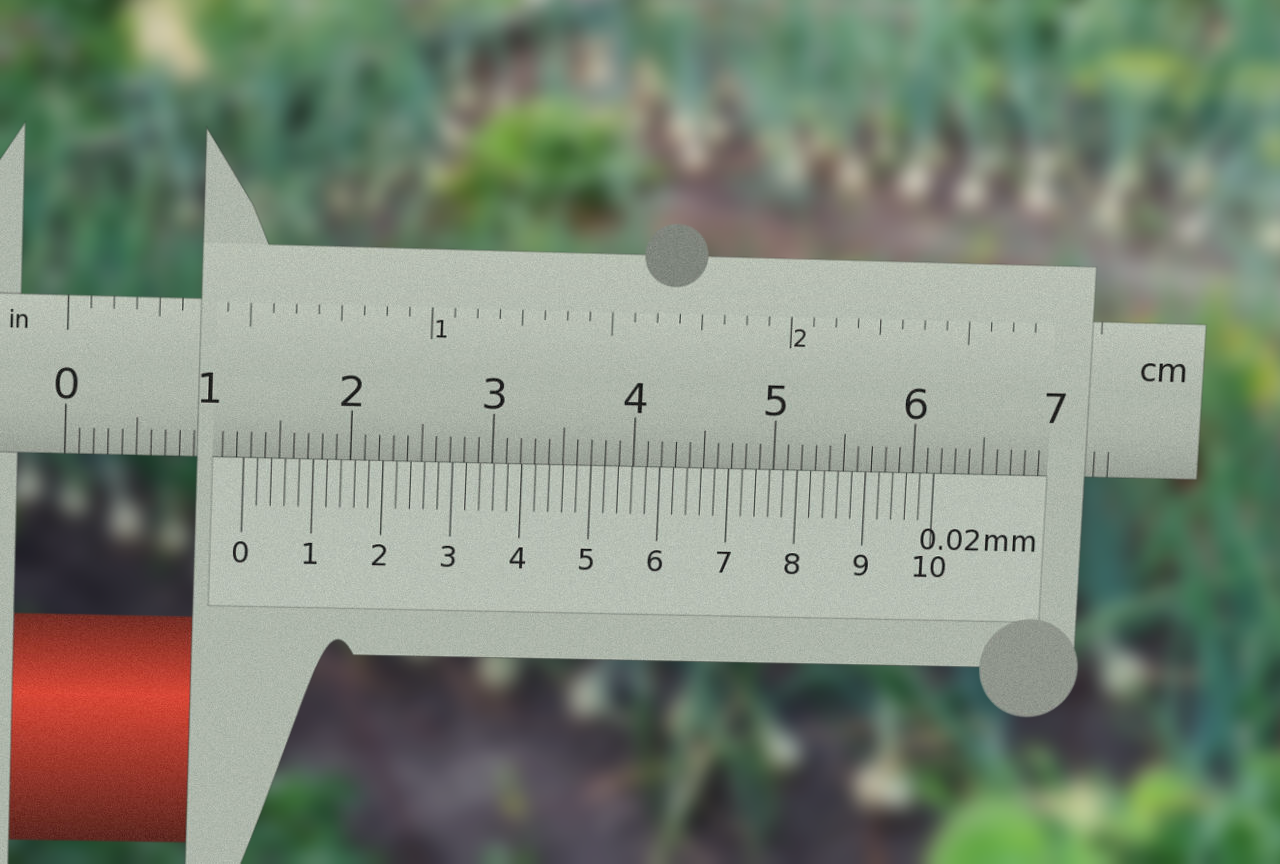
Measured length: 12.5
